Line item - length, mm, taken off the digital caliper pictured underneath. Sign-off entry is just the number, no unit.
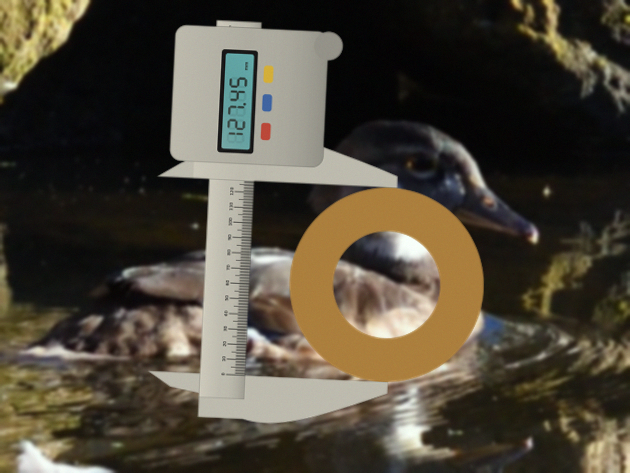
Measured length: 127.45
